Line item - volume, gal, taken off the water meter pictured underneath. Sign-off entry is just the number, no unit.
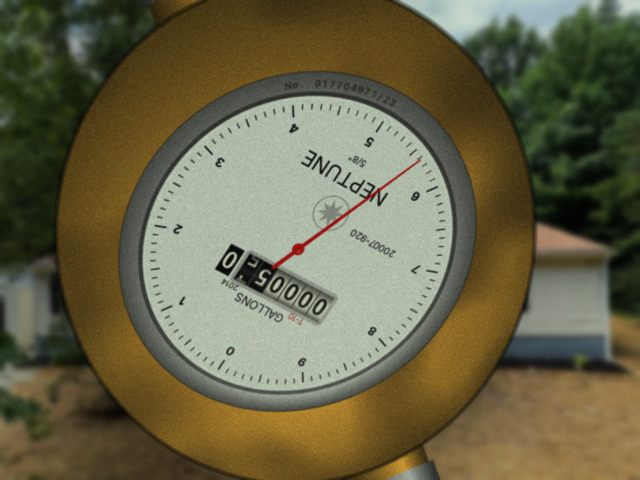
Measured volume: 545.6
